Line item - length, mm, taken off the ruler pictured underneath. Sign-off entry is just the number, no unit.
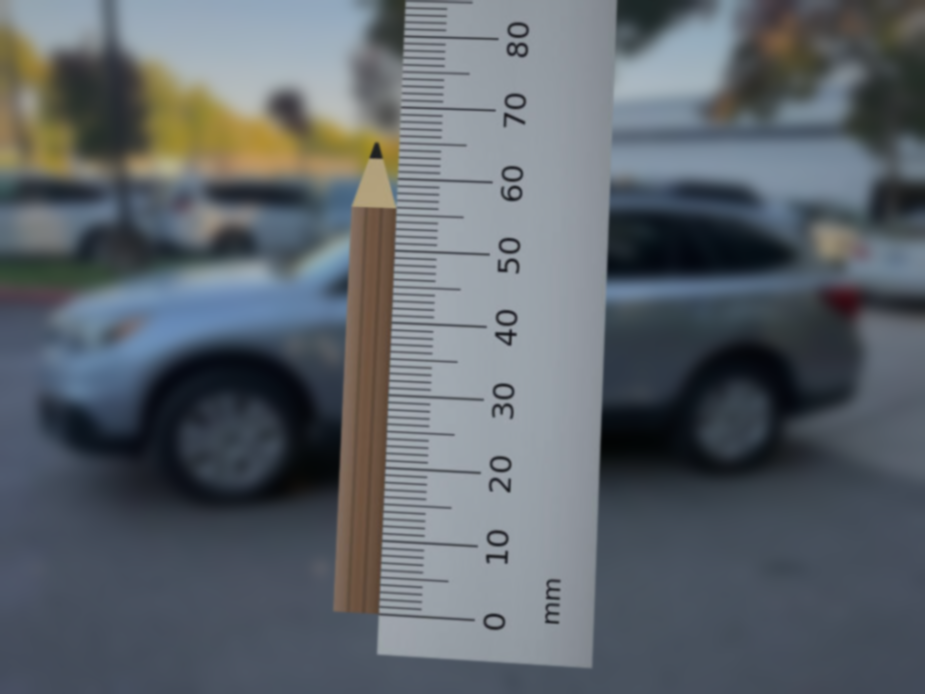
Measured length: 65
